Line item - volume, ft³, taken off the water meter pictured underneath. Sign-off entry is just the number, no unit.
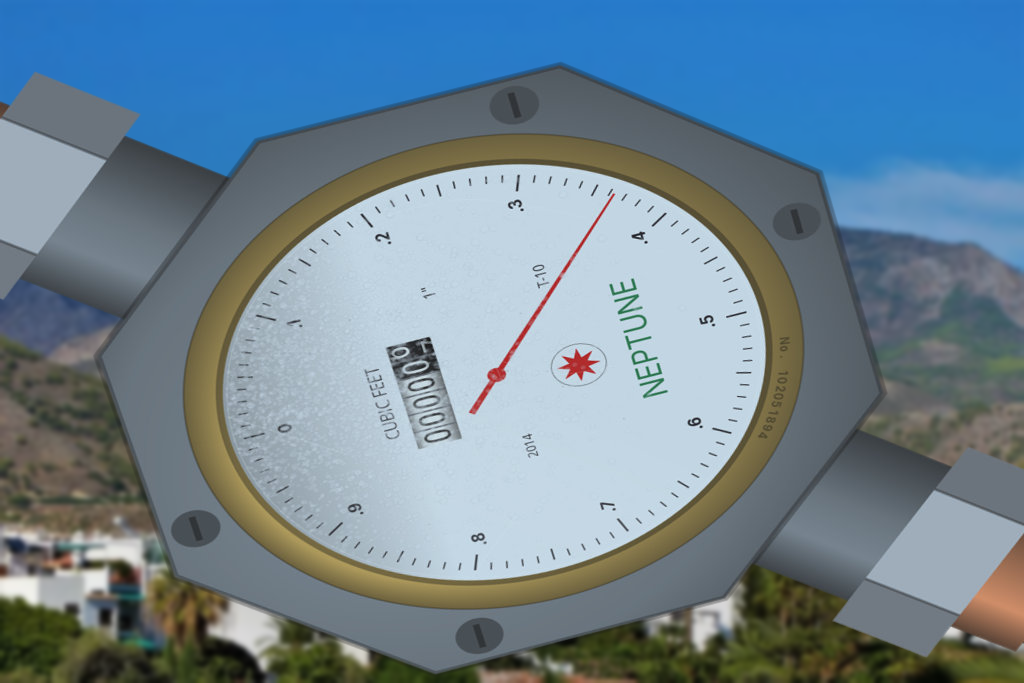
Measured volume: 6.36
